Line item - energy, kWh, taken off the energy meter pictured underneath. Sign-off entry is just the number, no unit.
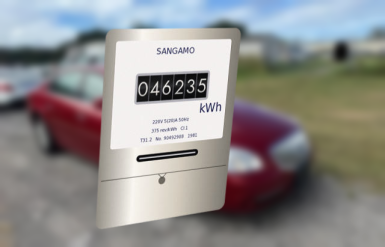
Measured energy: 46235
